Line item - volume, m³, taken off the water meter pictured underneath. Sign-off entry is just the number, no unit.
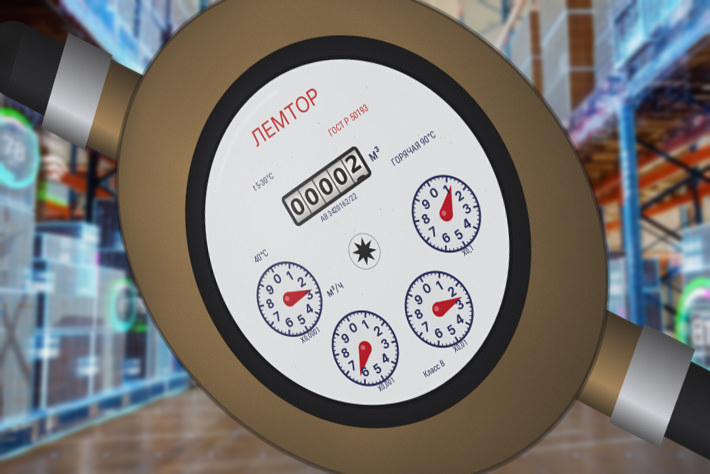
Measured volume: 2.1262
